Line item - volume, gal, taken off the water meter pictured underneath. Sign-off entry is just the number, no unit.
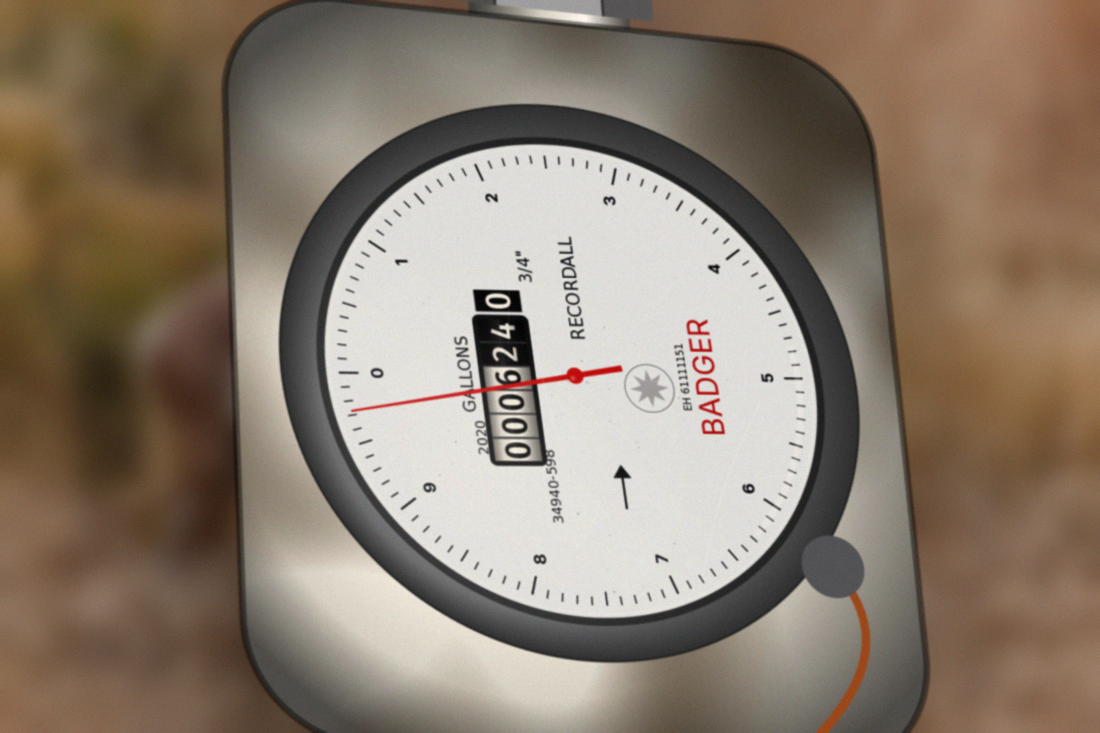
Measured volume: 6239.7
